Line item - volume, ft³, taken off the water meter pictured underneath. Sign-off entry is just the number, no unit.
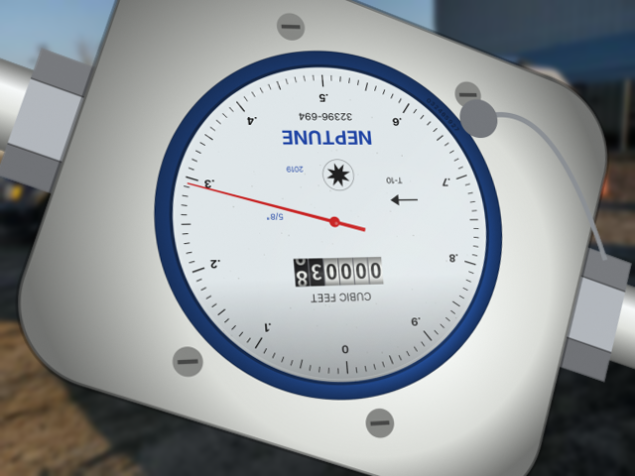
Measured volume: 38.29
